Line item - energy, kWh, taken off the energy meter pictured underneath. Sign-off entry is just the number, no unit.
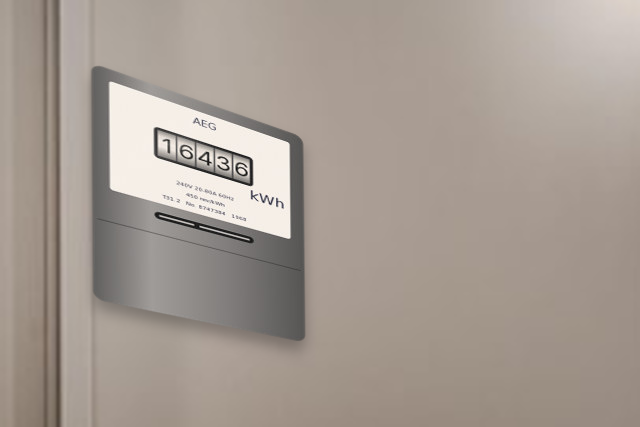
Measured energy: 16436
